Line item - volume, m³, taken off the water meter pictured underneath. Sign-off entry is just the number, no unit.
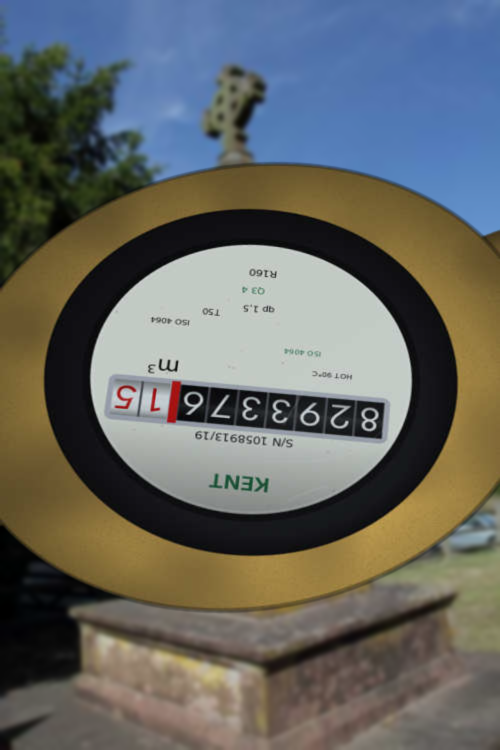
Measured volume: 8293376.15
